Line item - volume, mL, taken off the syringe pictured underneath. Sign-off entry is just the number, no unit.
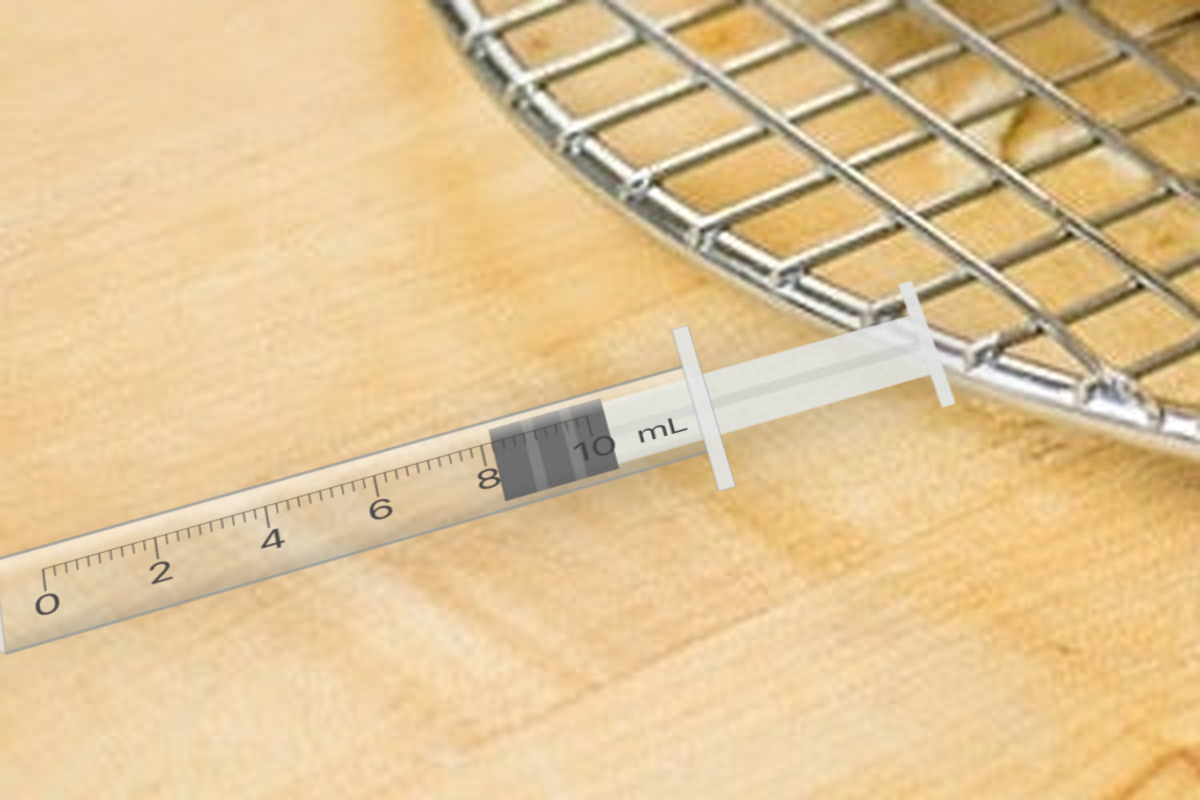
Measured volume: 8.2
